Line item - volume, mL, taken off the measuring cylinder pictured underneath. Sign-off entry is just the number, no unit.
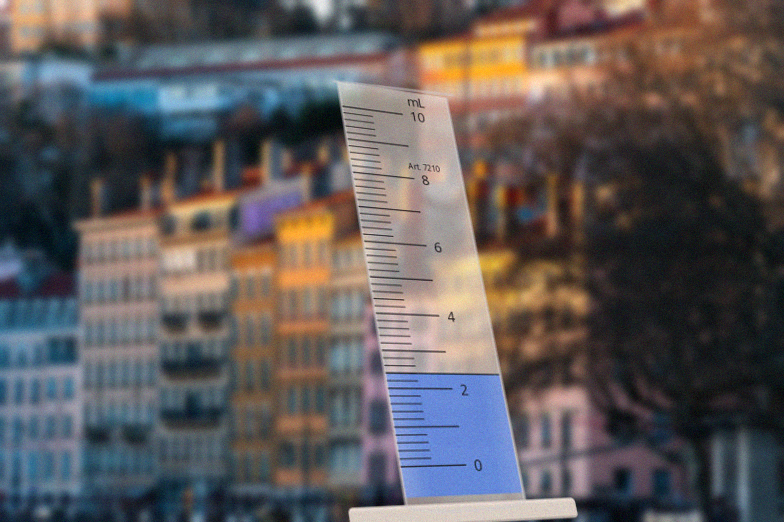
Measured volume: 2.4
